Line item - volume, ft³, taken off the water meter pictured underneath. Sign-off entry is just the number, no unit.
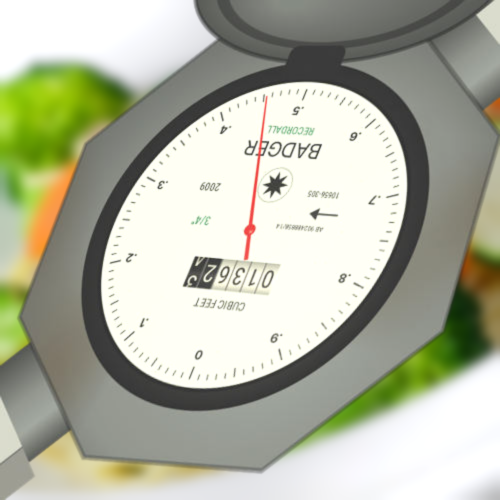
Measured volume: 13623.45
